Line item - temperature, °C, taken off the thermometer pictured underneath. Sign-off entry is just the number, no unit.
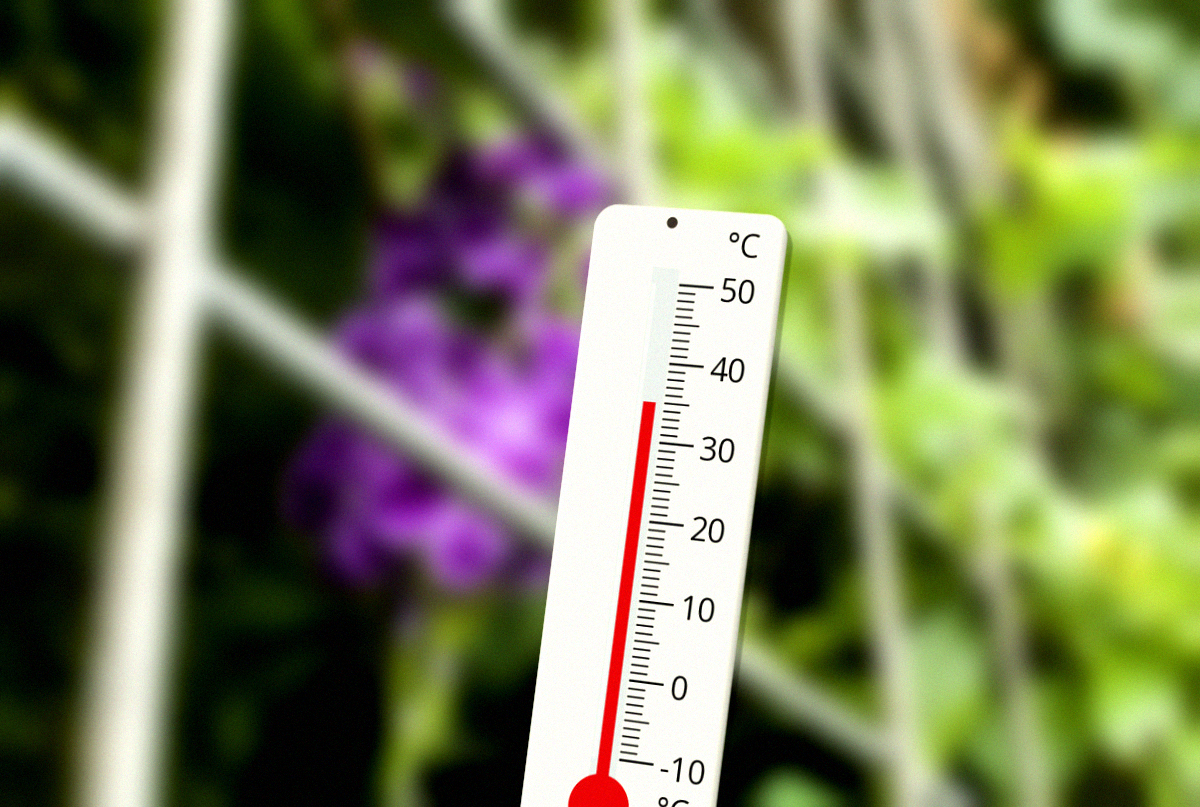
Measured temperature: 35
